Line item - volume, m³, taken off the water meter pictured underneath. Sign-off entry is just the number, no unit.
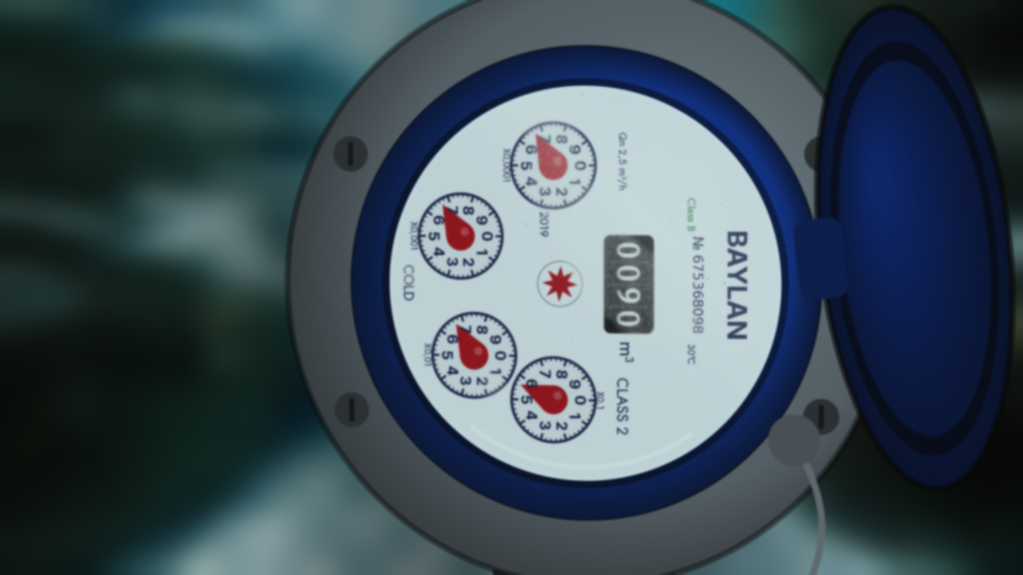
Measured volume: 90.5666
